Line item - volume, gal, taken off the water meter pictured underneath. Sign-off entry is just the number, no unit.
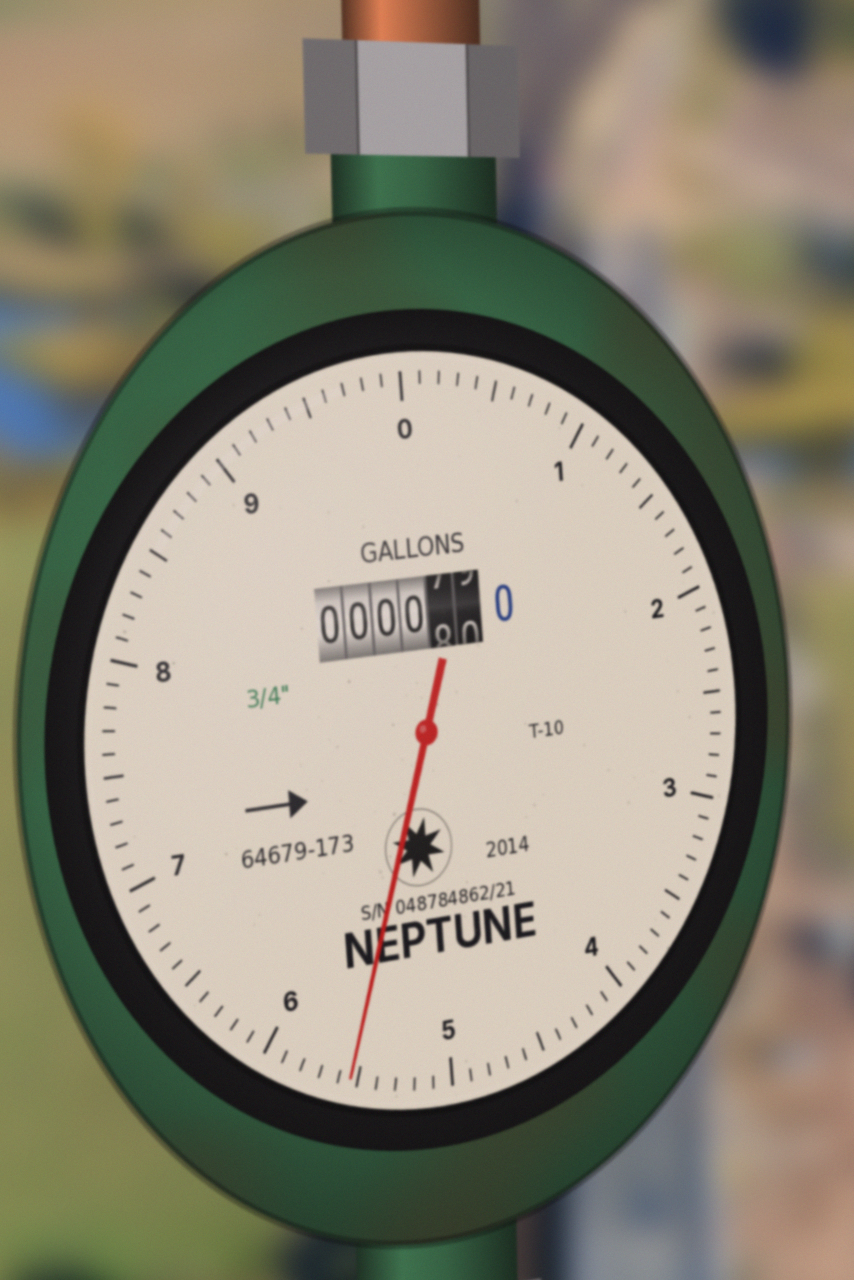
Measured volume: 795.5
